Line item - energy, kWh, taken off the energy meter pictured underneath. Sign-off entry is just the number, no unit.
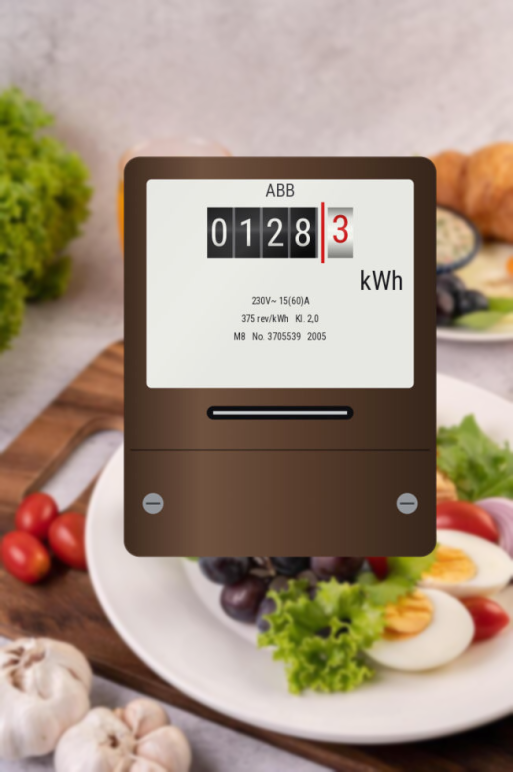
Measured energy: 128.3
